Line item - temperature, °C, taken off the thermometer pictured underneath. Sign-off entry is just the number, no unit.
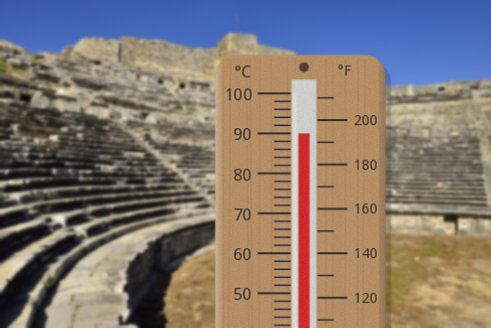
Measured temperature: 90
